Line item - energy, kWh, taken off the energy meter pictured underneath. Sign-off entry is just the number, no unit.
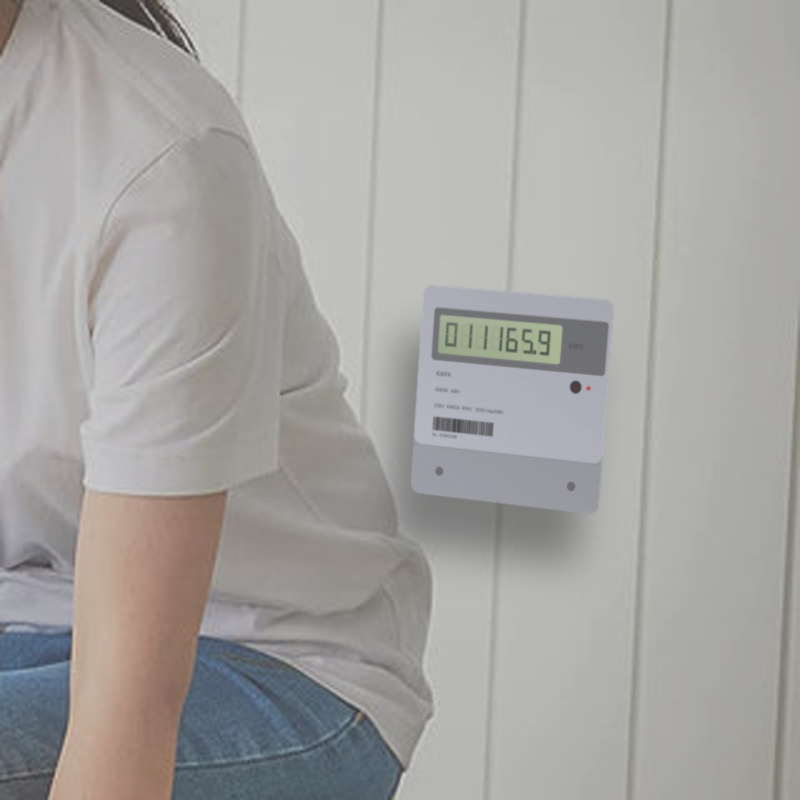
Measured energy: 11165.9
